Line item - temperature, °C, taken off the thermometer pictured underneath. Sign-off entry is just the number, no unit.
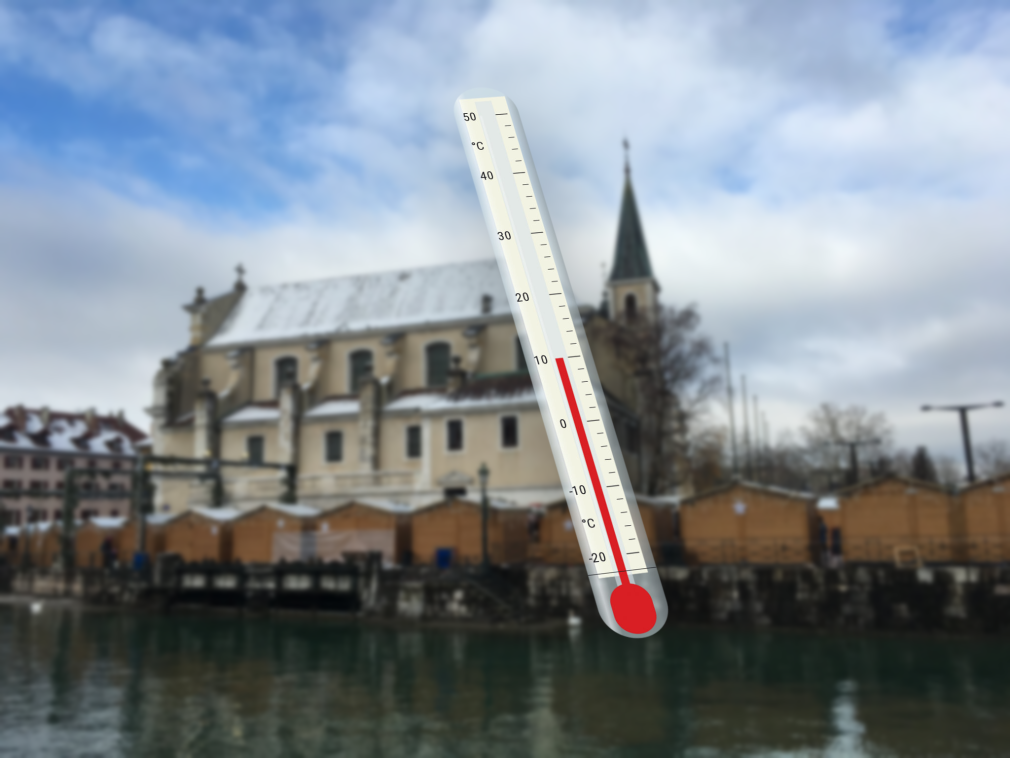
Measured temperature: 10
